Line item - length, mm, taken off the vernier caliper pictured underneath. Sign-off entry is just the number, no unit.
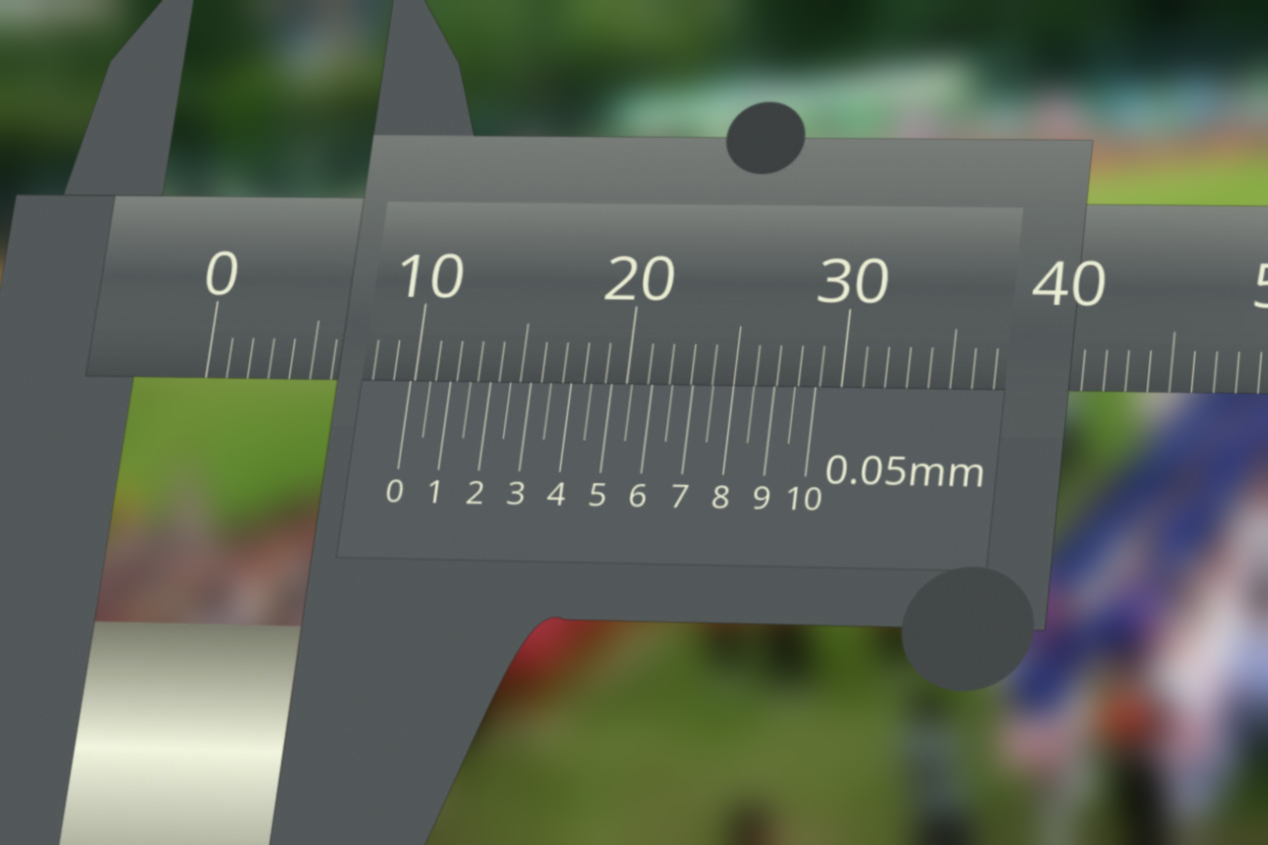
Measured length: 9.8
